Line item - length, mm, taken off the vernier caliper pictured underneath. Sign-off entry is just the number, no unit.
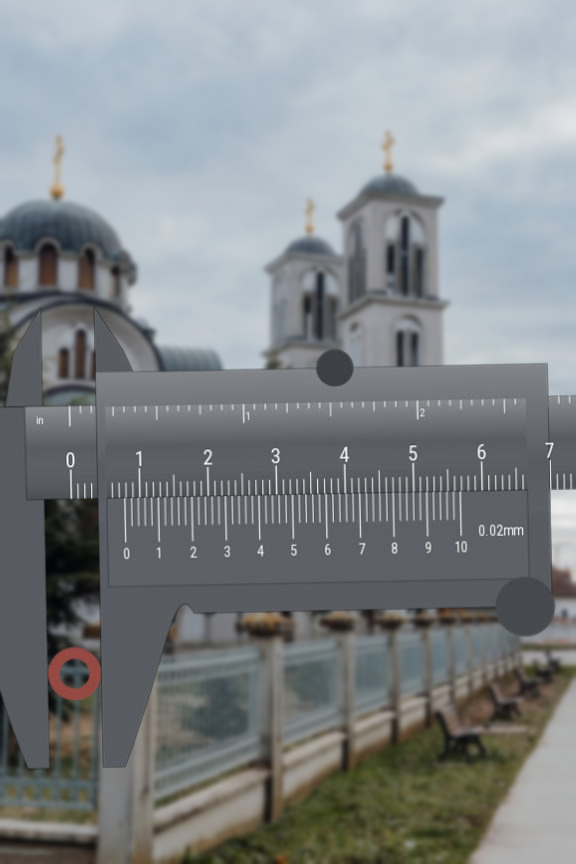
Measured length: 7.8
